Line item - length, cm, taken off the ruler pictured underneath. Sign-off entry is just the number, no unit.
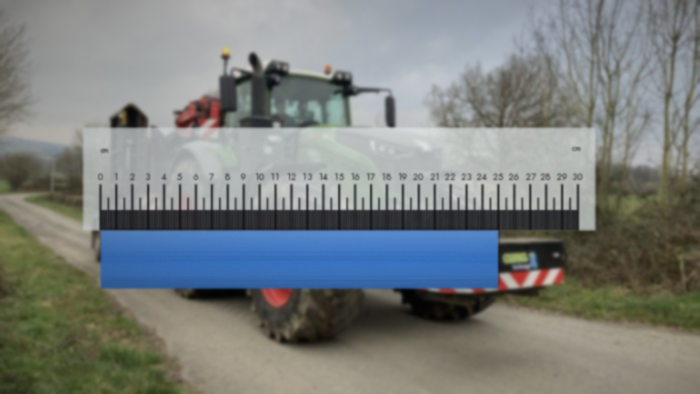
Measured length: 25
